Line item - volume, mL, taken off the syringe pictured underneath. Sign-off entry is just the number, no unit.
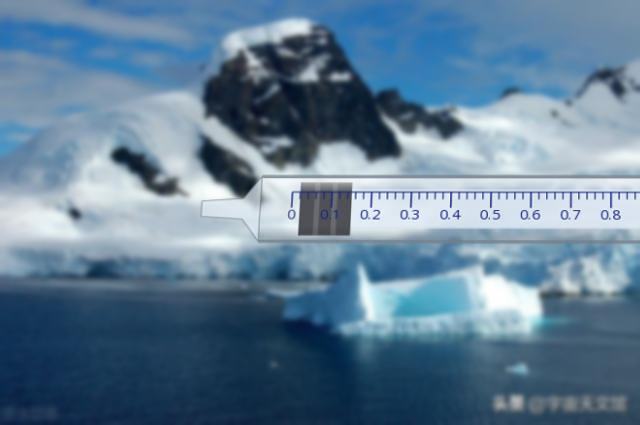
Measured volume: 0.02
